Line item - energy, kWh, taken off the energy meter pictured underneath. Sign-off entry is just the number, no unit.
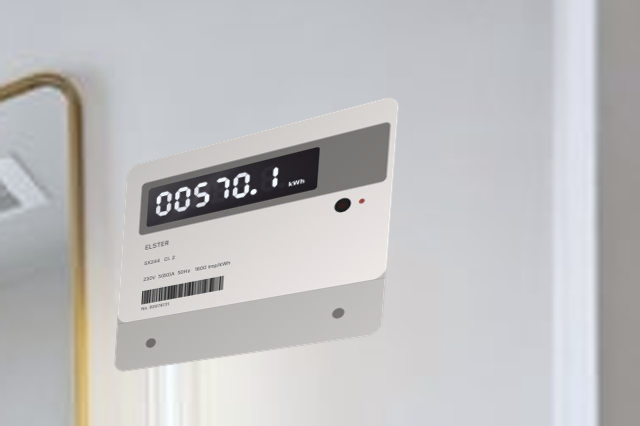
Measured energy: 570.1
